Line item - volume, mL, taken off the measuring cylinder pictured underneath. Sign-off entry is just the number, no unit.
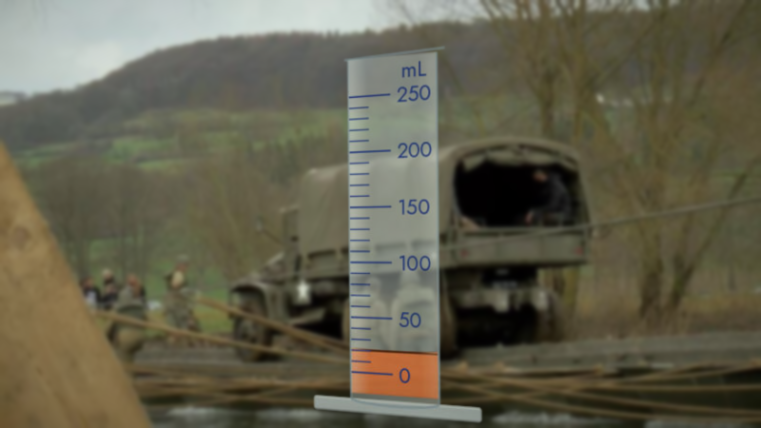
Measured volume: 20
